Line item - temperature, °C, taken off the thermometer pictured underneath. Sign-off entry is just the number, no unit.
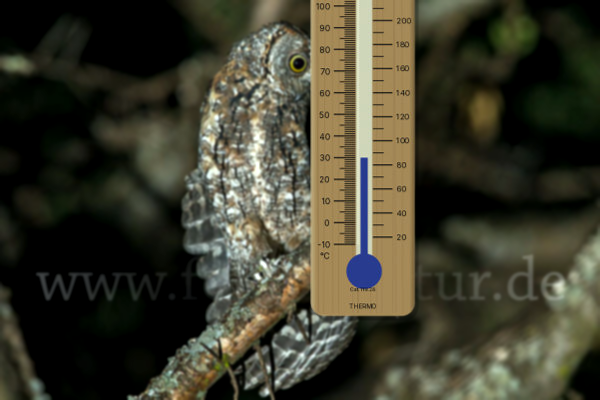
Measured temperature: 30
